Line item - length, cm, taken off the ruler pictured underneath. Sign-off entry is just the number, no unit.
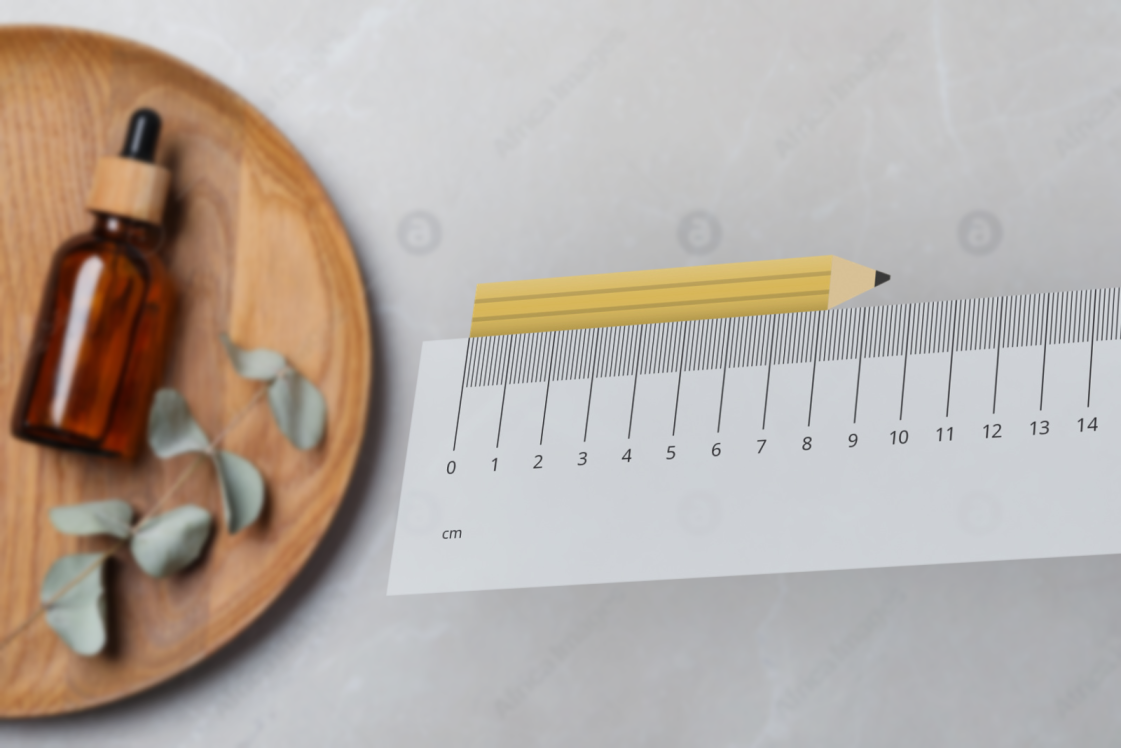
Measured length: 9.5
